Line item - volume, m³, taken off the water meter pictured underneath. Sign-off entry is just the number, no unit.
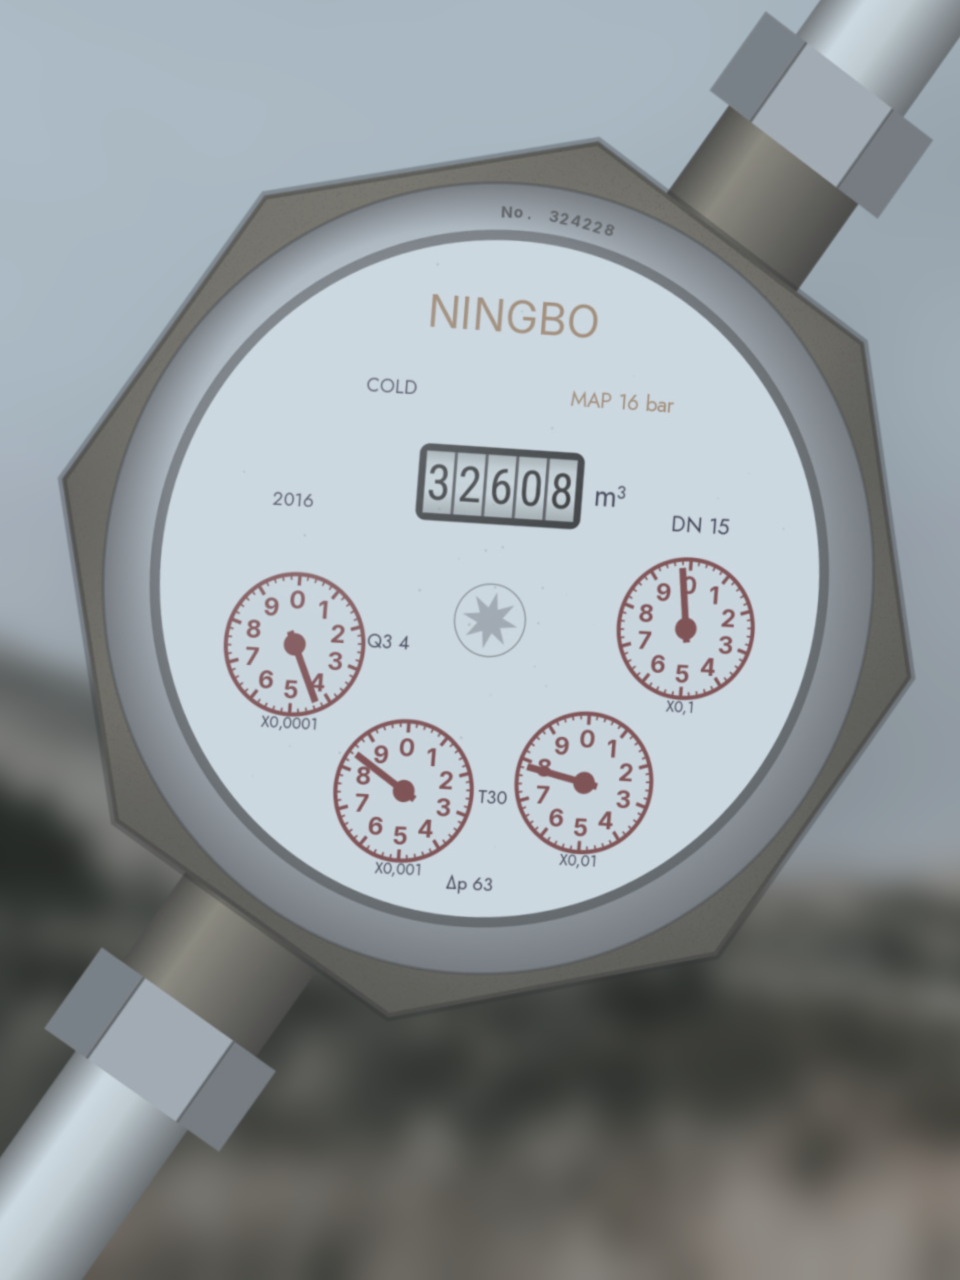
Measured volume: 32607.9784
